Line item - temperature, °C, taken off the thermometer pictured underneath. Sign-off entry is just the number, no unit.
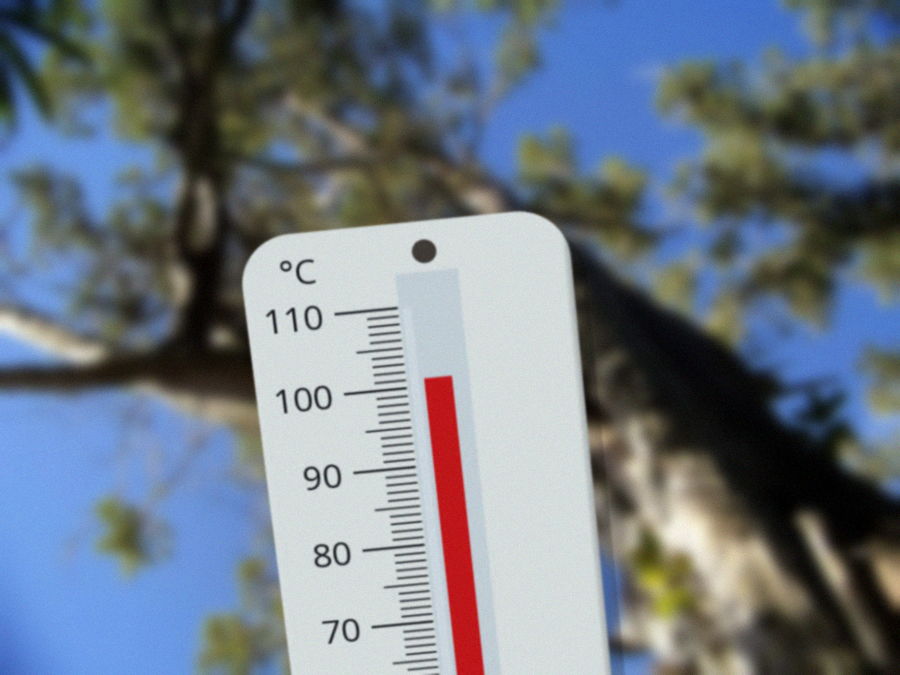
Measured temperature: 101
